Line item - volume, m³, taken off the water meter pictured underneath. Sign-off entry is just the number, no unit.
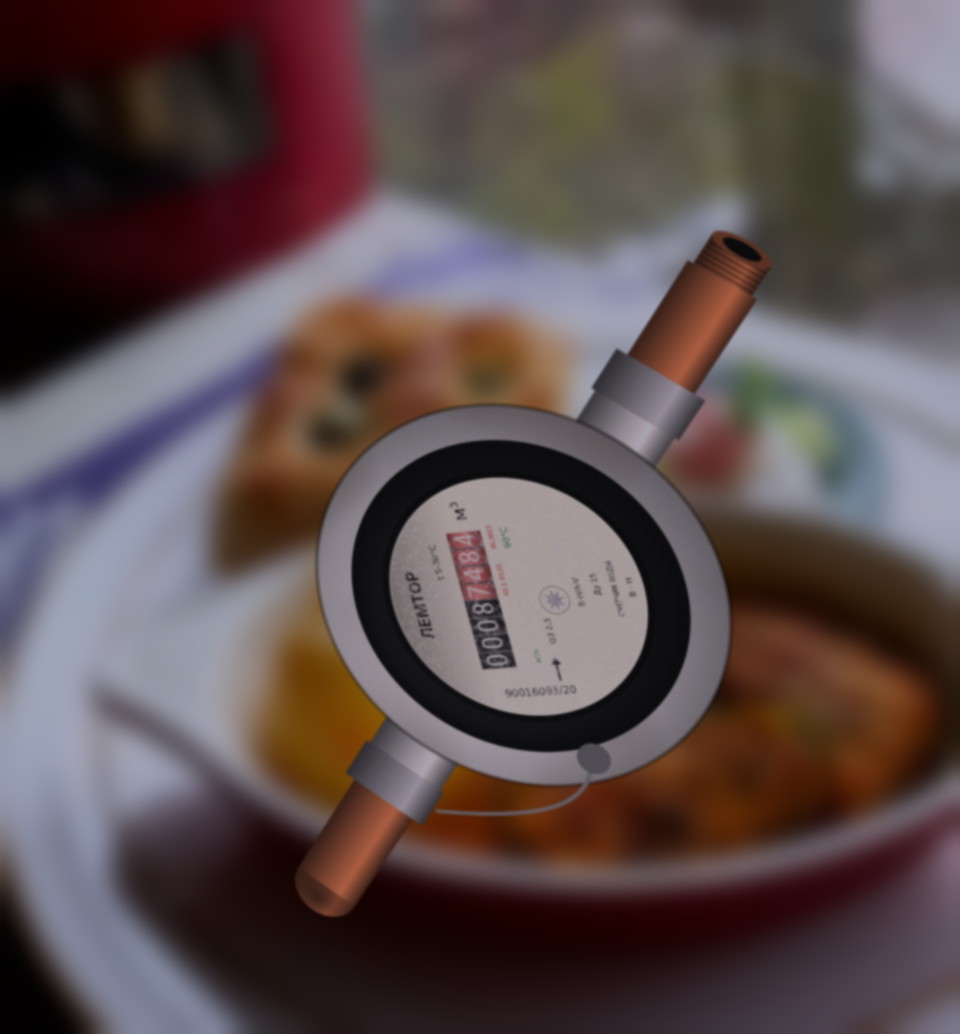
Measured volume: 8.7484
